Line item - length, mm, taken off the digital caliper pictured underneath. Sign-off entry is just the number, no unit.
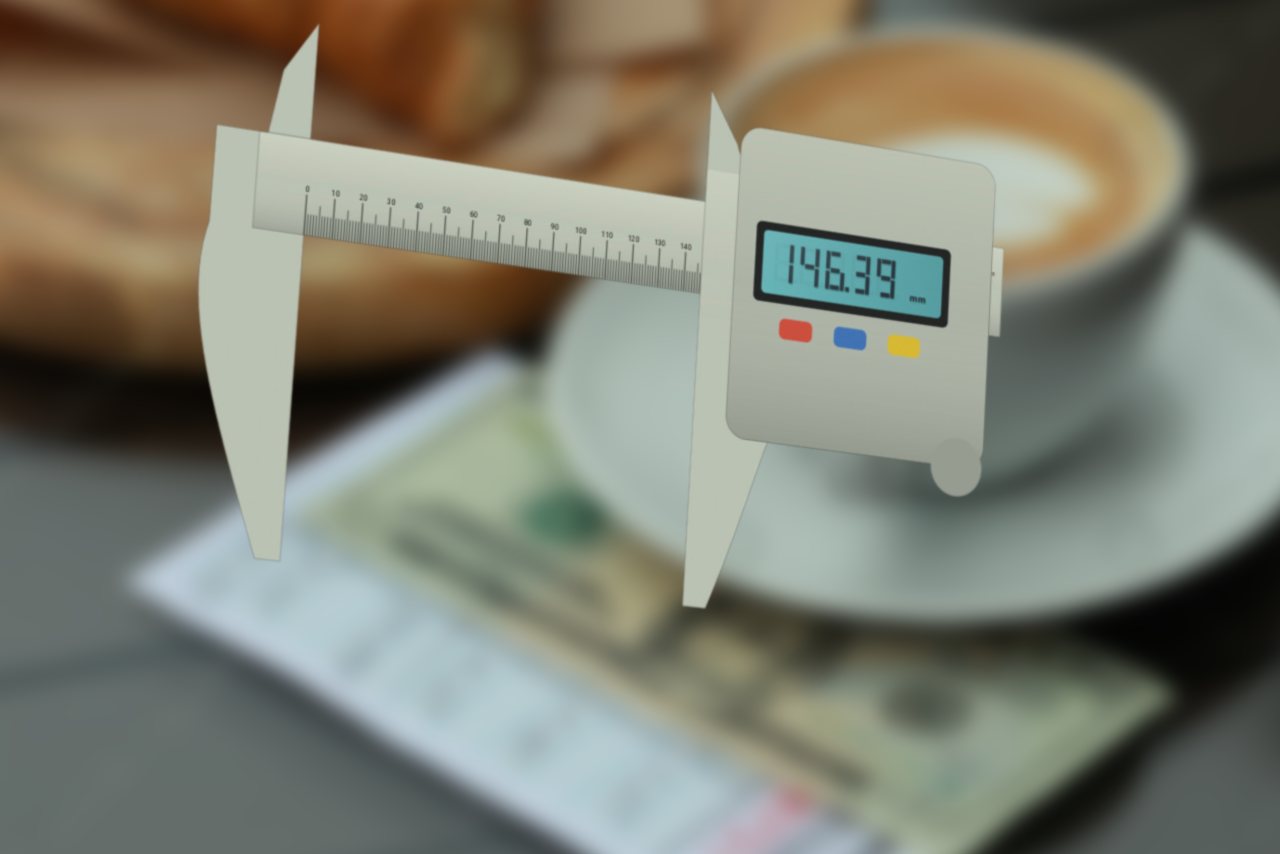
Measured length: 146.39
